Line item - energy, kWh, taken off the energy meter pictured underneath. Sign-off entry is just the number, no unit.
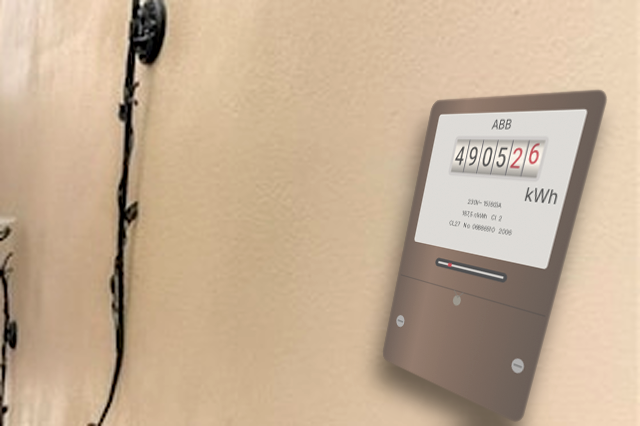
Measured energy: 4905.26
